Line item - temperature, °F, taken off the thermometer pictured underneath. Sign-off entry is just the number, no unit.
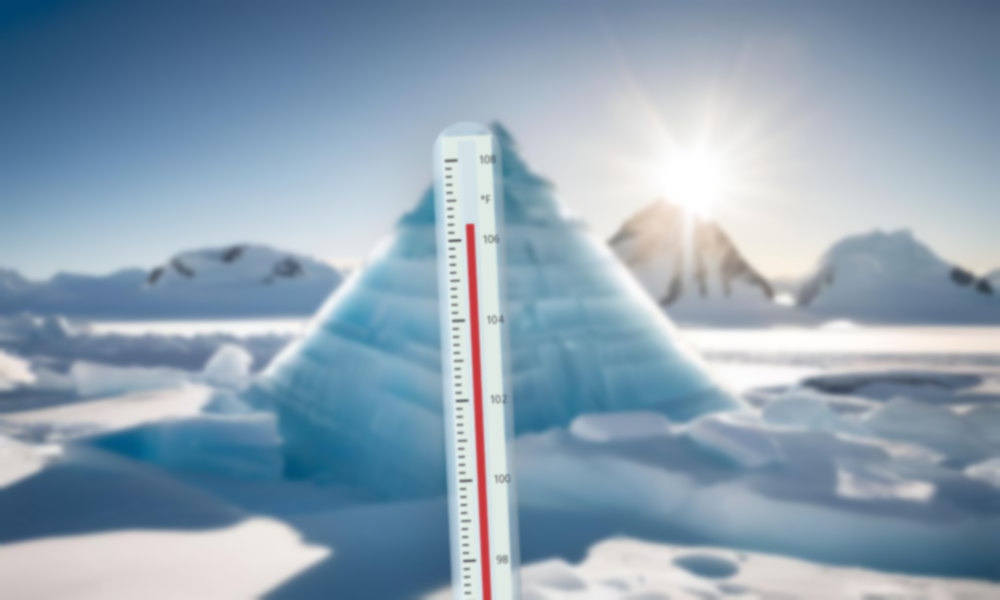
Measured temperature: 106.4
